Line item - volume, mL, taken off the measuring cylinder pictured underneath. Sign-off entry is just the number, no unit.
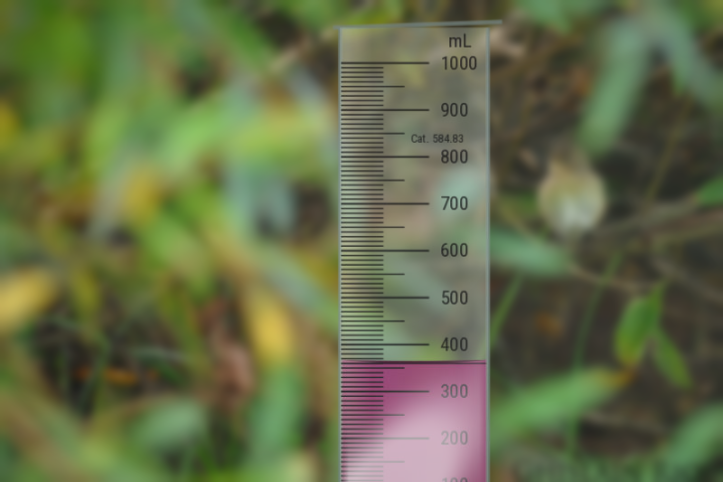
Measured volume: 360
